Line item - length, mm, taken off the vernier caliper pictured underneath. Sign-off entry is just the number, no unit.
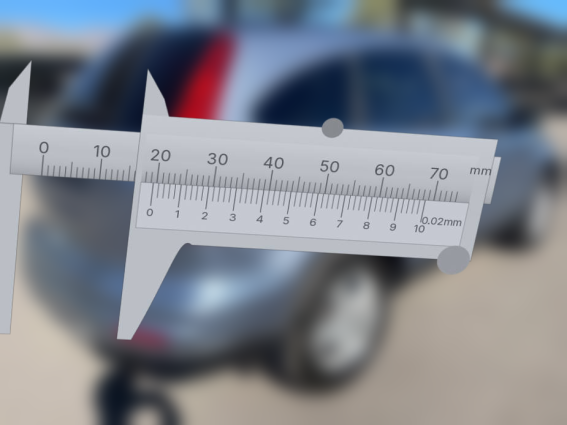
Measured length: 19.4
